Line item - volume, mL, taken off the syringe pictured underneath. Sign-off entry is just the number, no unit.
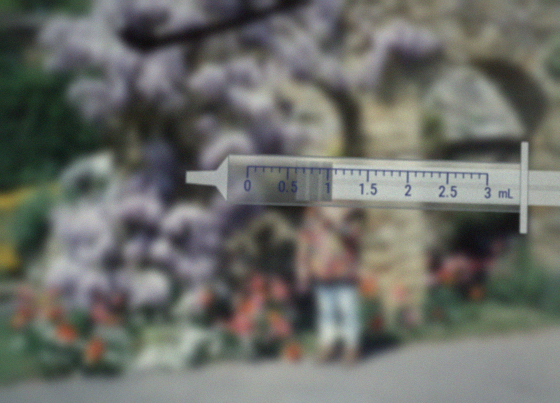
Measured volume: 0.6
